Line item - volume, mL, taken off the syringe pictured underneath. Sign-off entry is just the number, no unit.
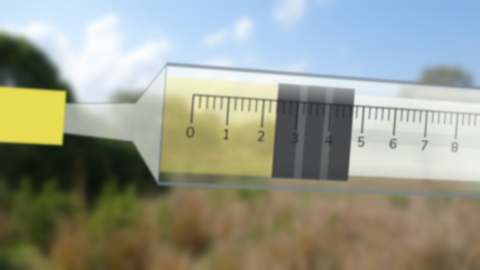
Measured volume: 2.4
